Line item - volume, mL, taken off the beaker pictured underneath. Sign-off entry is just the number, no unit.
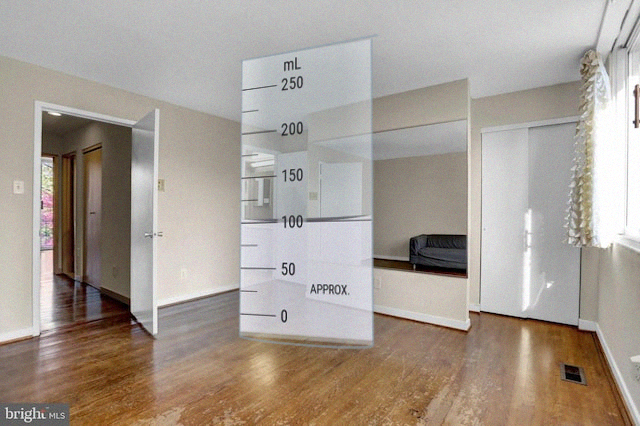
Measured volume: 100
